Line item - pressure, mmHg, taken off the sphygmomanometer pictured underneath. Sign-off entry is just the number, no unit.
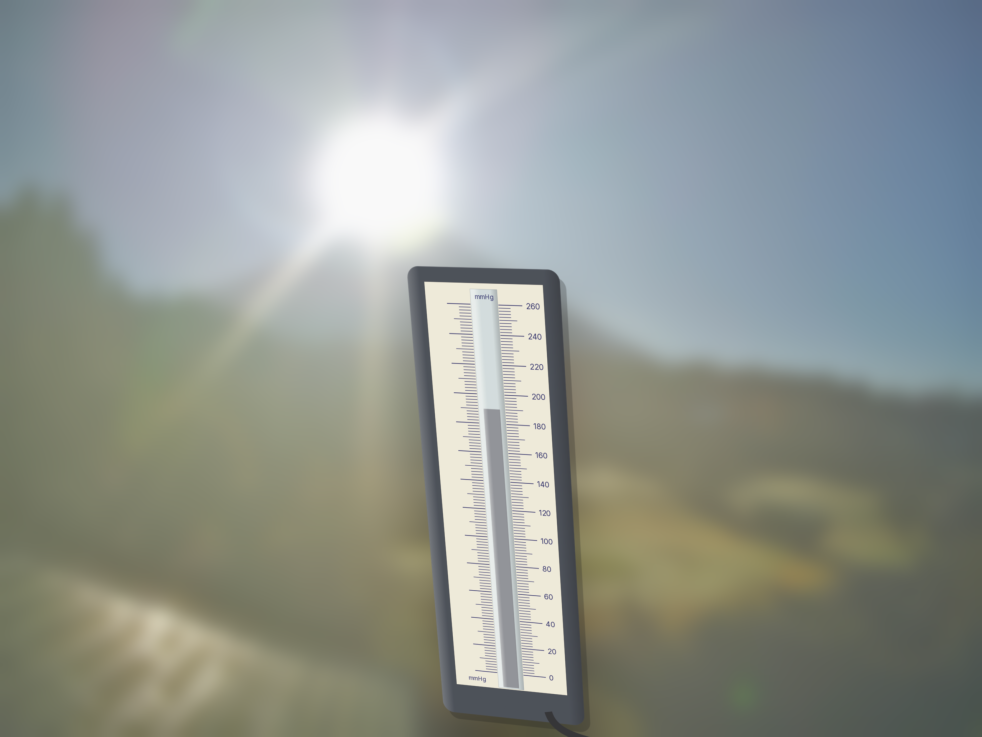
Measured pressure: 190
